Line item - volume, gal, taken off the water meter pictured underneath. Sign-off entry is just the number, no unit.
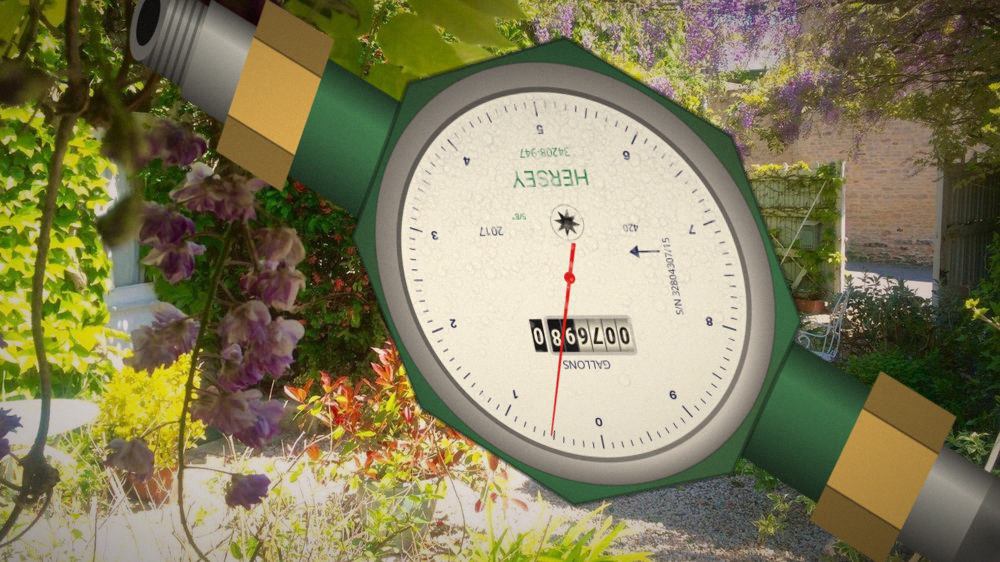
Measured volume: 76980.5
